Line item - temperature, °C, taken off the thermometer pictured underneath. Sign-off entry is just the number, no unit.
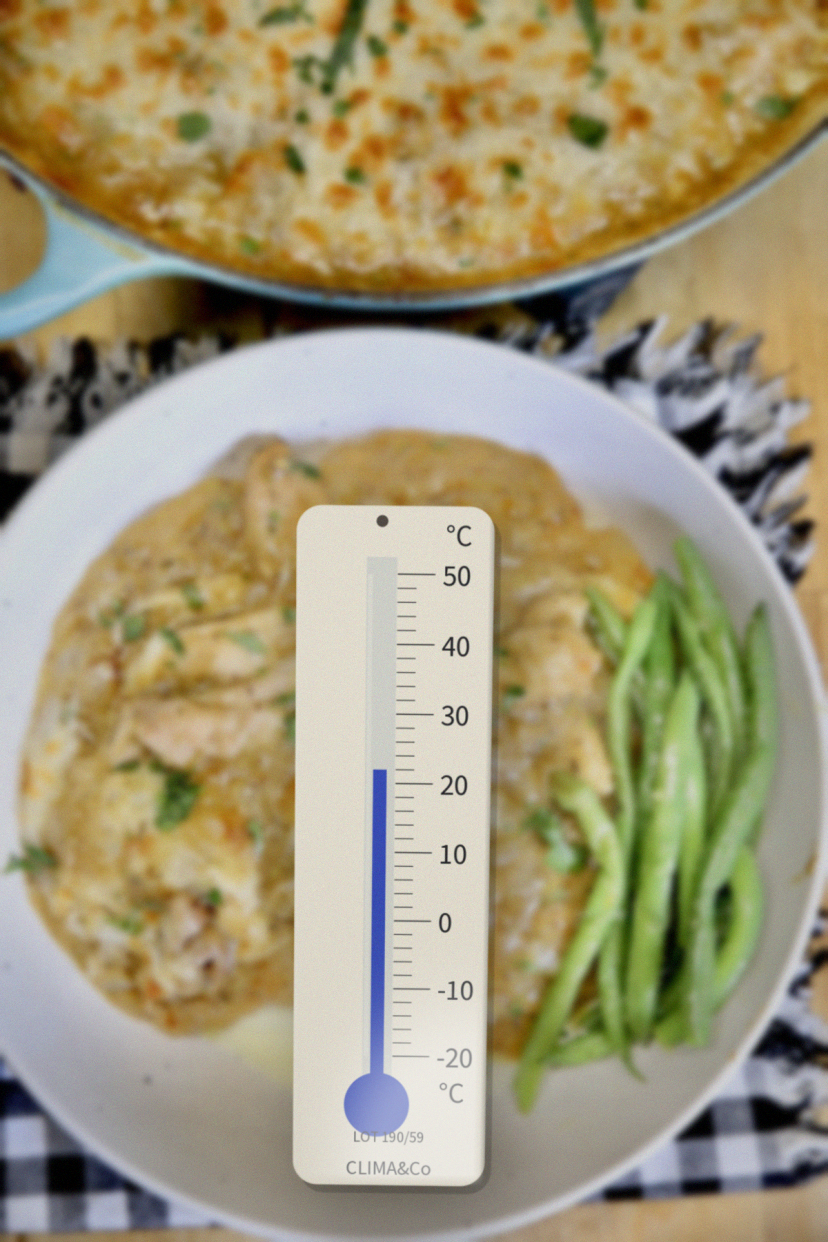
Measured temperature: 22
